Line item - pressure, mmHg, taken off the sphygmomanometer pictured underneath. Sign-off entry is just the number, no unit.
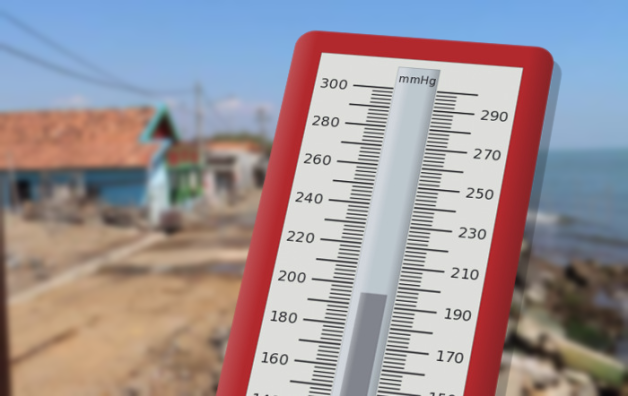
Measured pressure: 196
